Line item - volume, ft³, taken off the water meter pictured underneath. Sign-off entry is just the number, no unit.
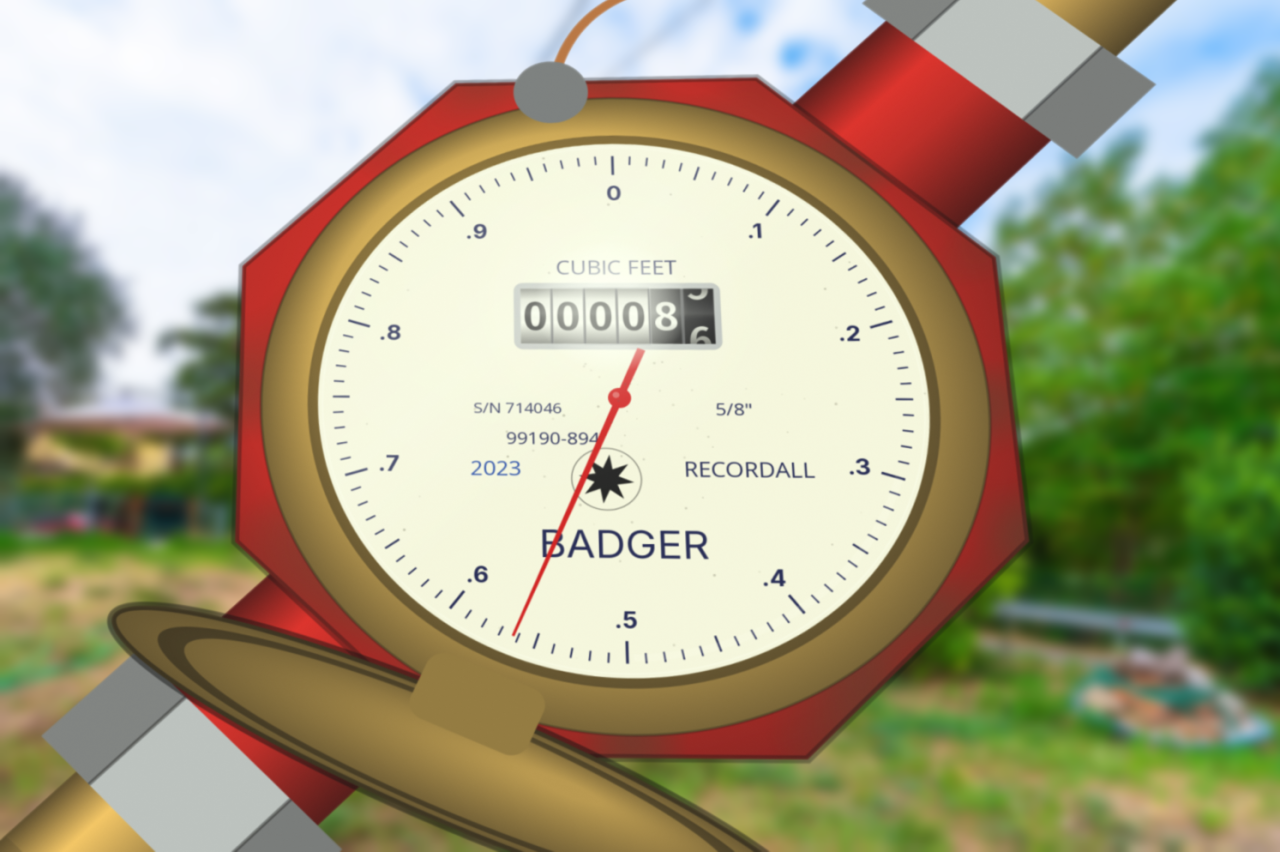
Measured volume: 85.56
